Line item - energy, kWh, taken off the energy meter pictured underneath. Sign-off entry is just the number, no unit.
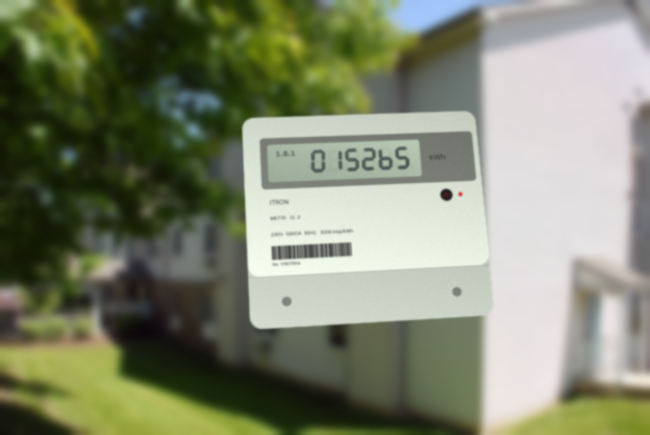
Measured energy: 15265
